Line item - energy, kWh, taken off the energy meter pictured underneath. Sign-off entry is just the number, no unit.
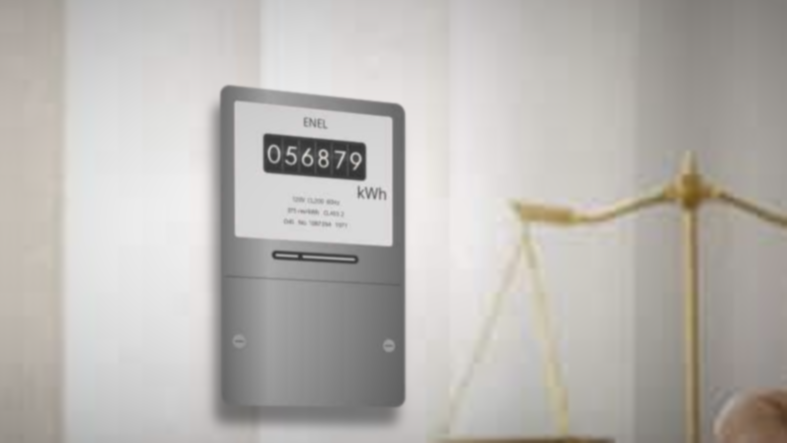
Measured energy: 56879
